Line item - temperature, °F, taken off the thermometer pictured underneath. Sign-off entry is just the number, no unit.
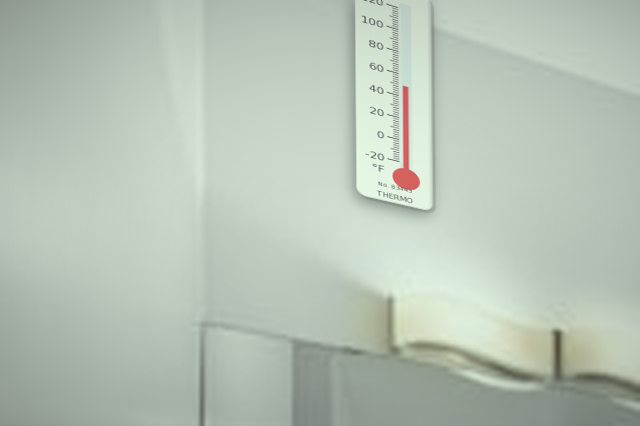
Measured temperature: 50
